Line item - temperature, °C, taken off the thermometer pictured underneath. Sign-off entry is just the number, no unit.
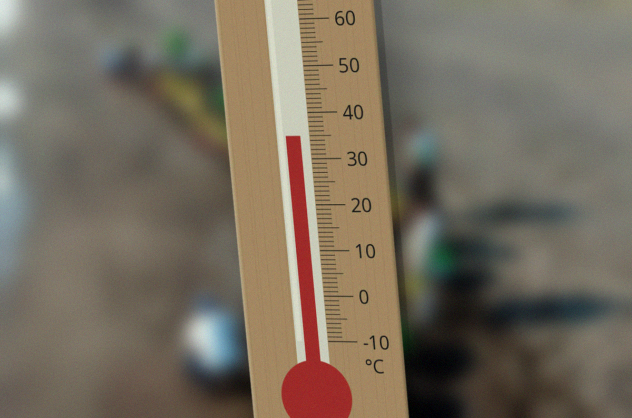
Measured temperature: 35
